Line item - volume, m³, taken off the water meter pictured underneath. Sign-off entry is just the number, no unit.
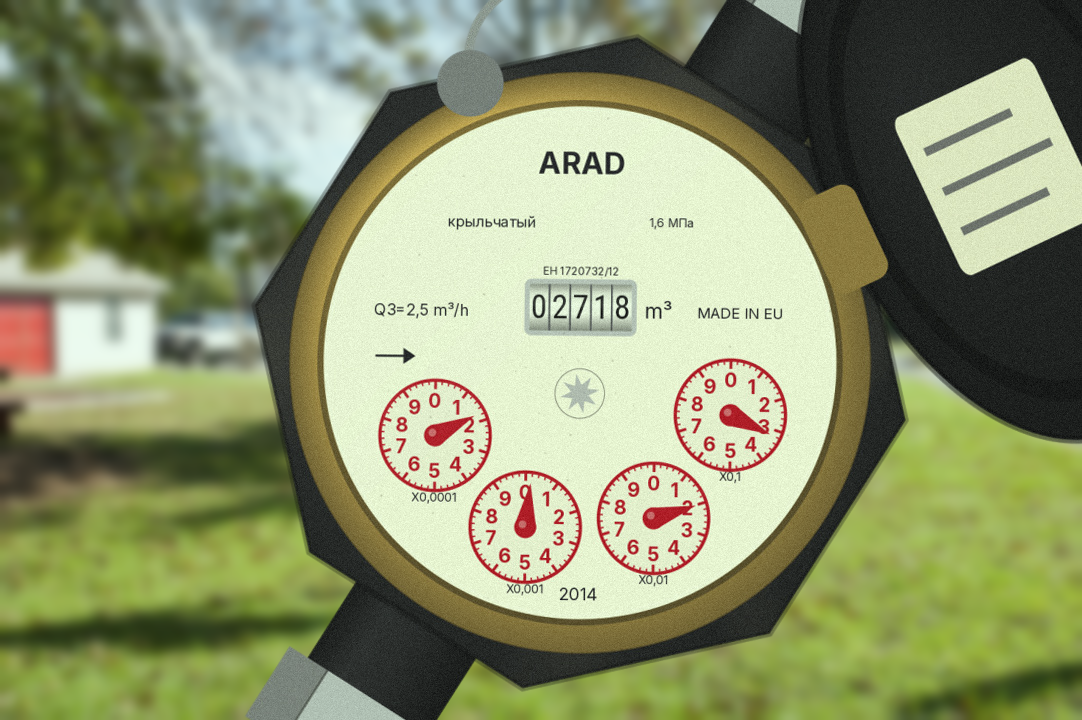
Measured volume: 2718.3201
